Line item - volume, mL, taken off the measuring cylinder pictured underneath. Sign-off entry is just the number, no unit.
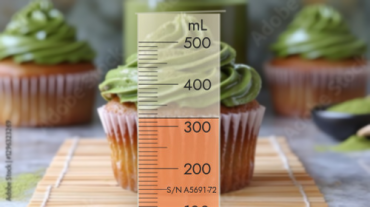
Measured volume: 320
